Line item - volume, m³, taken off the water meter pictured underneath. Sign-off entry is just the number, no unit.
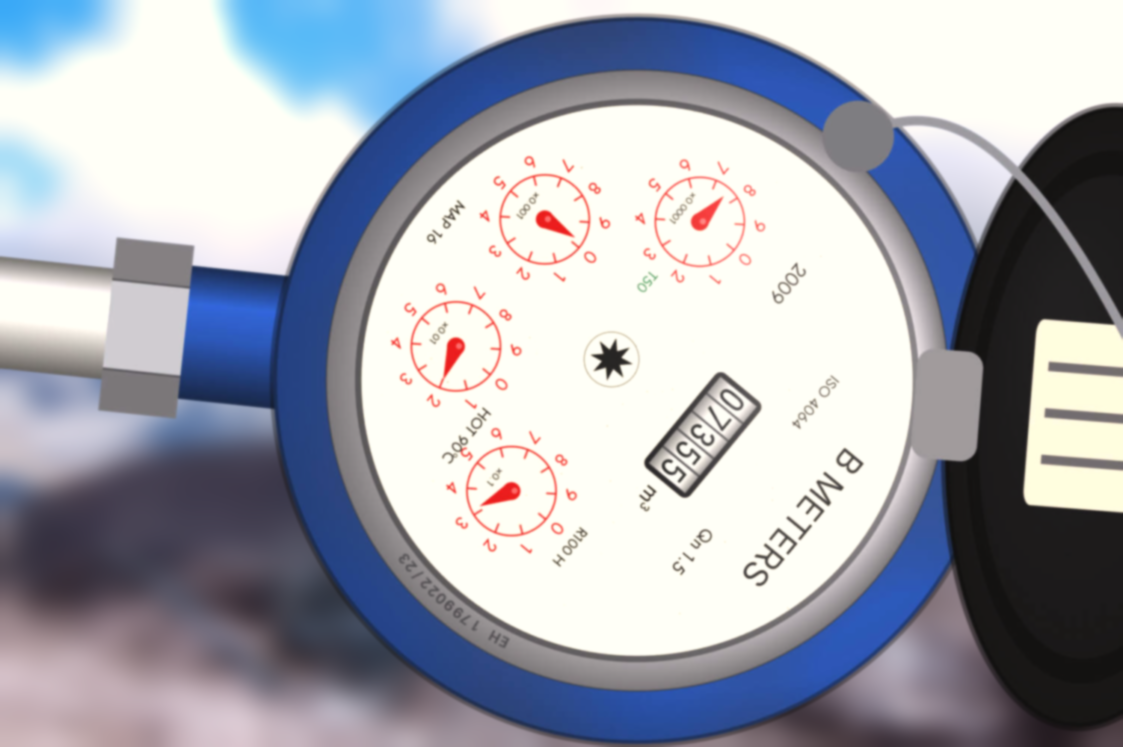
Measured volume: 7355.3197
